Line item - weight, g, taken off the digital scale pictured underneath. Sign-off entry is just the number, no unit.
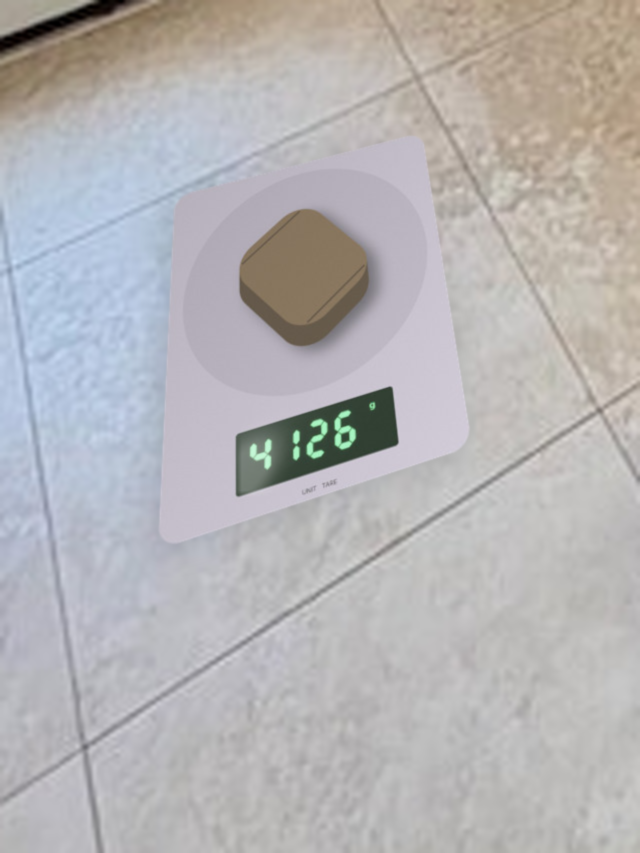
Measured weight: 4126
